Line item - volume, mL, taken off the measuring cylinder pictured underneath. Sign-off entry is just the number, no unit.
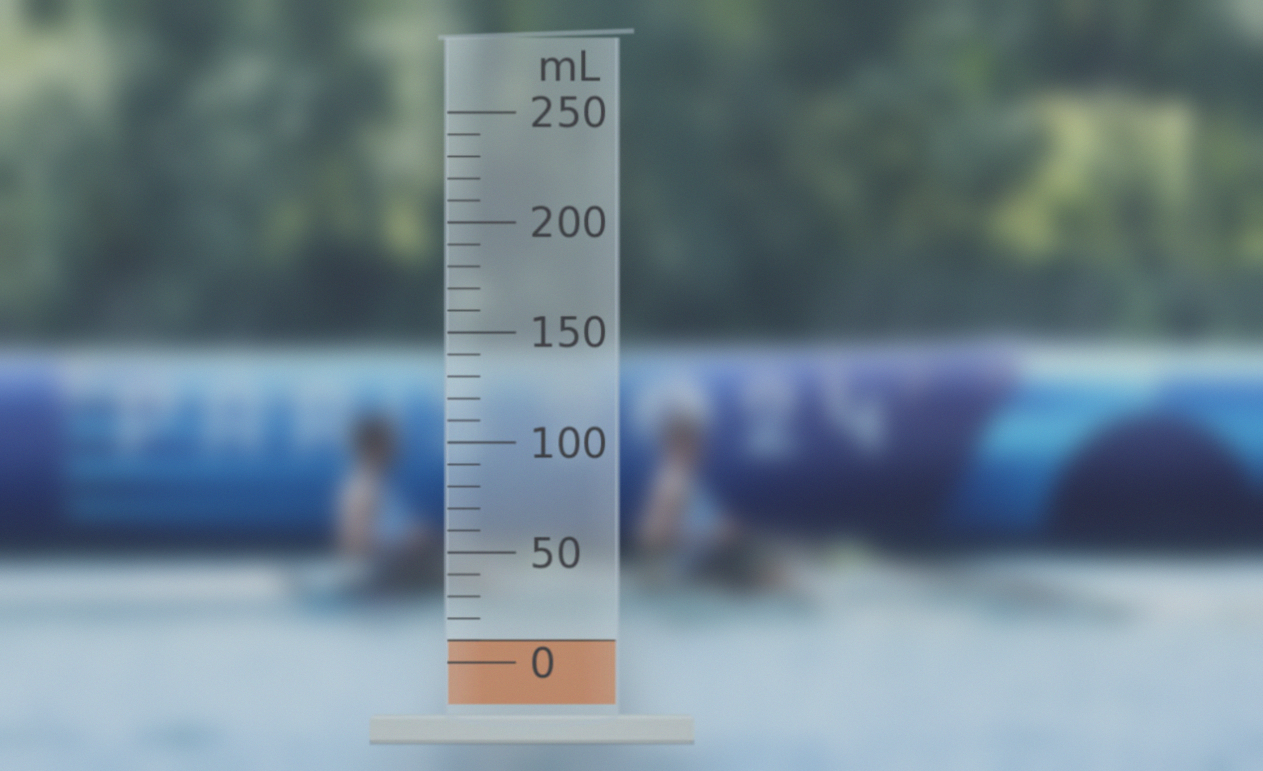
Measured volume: 10
